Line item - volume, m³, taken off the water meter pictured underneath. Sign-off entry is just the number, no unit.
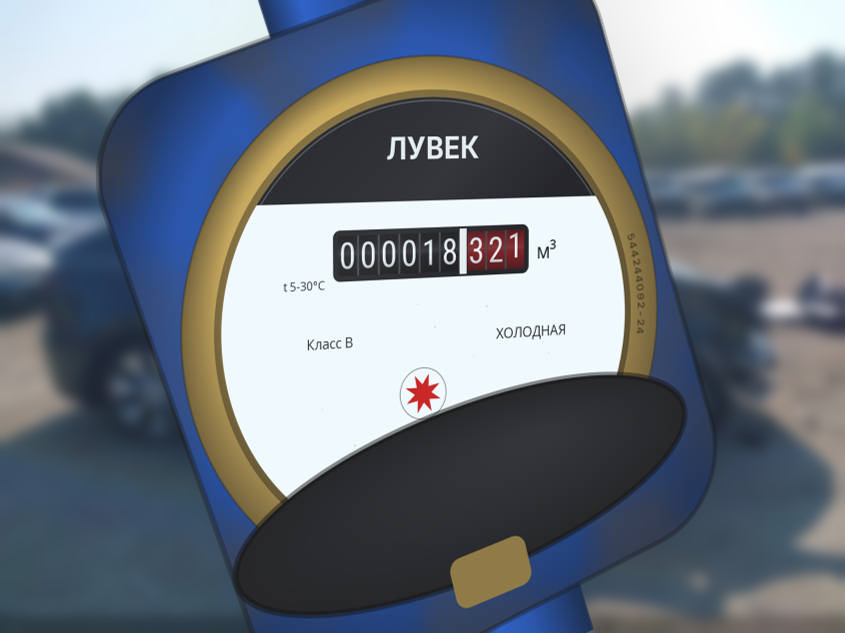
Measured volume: 18.321
